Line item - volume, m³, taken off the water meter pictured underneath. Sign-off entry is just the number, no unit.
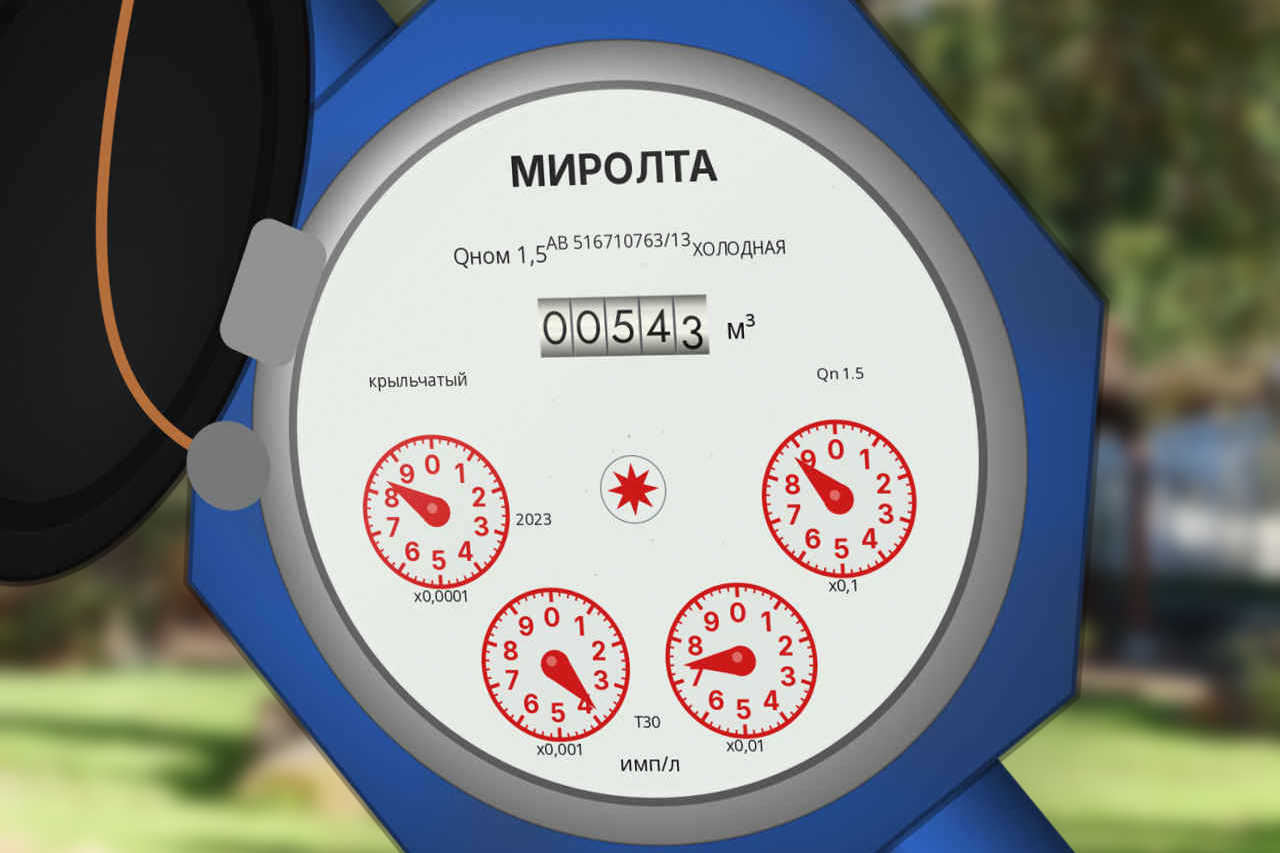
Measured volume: 542.8738
